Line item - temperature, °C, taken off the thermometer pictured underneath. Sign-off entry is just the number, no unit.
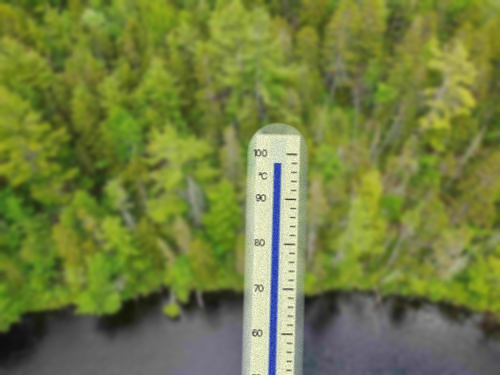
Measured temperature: 98
